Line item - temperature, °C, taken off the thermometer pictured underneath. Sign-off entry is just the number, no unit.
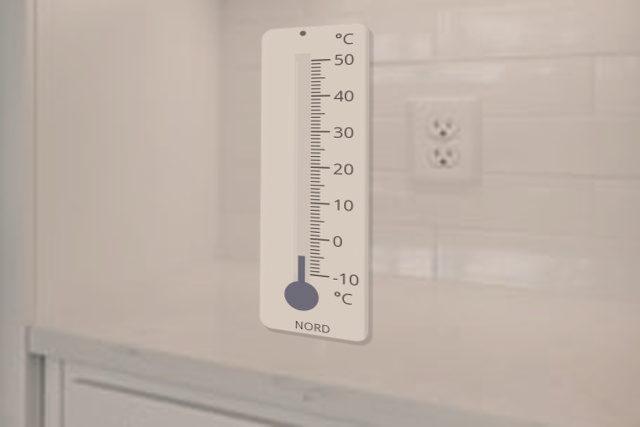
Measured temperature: -5
